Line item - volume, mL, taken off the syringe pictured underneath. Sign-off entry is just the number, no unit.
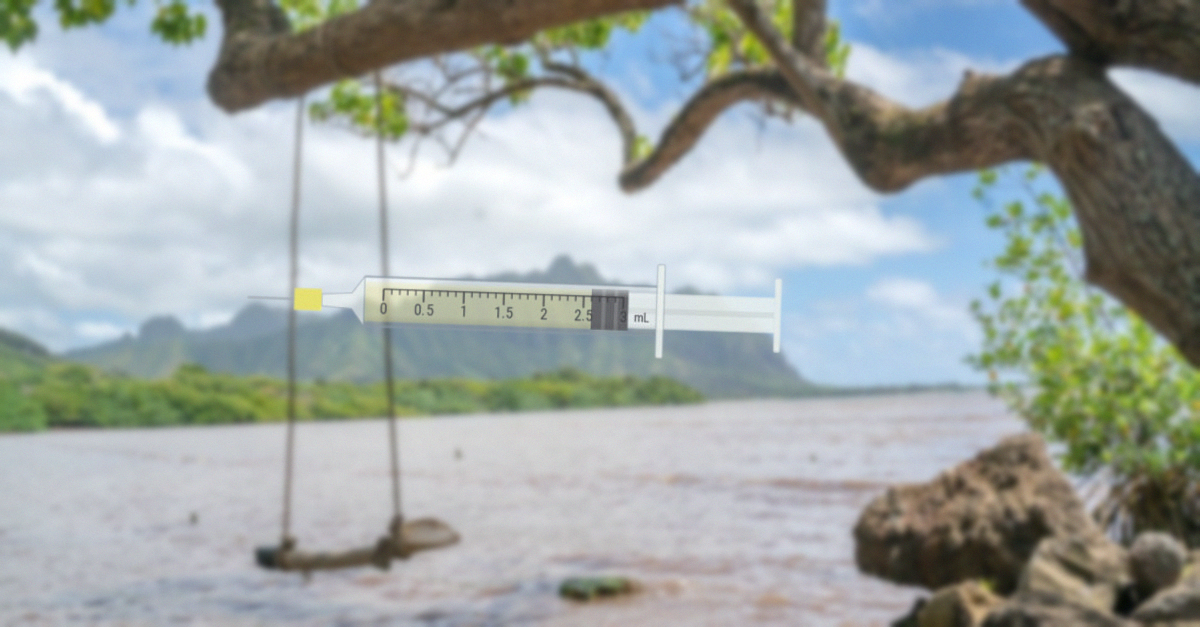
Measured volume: 2.6
